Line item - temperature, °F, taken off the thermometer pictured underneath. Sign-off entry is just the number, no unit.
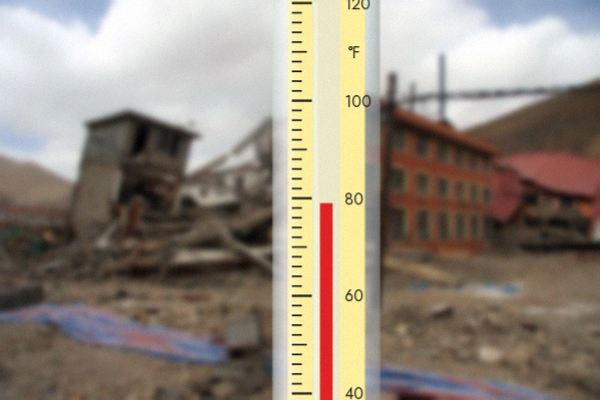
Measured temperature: 79
